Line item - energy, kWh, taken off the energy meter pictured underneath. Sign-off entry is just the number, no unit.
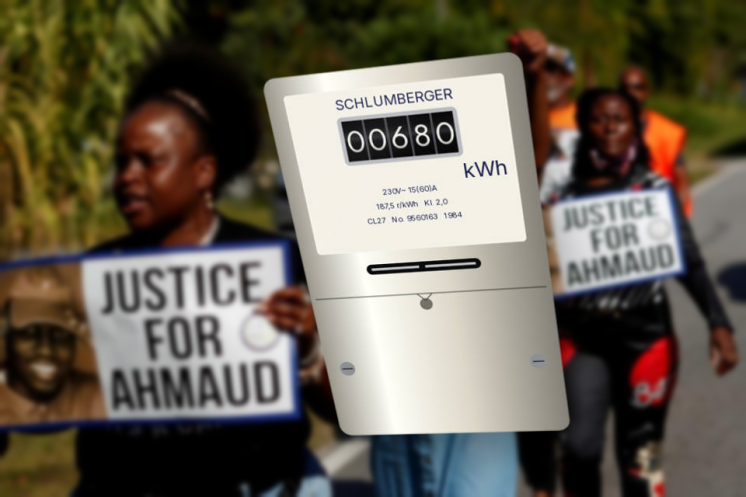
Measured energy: 680
